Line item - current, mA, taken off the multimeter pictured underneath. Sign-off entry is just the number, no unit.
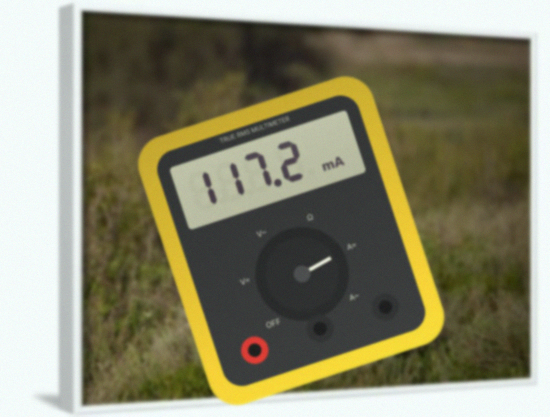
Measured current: 117.2
